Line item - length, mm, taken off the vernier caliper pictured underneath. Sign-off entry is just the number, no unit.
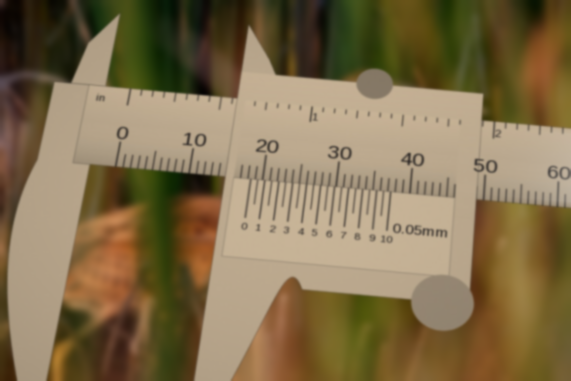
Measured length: 18.4
